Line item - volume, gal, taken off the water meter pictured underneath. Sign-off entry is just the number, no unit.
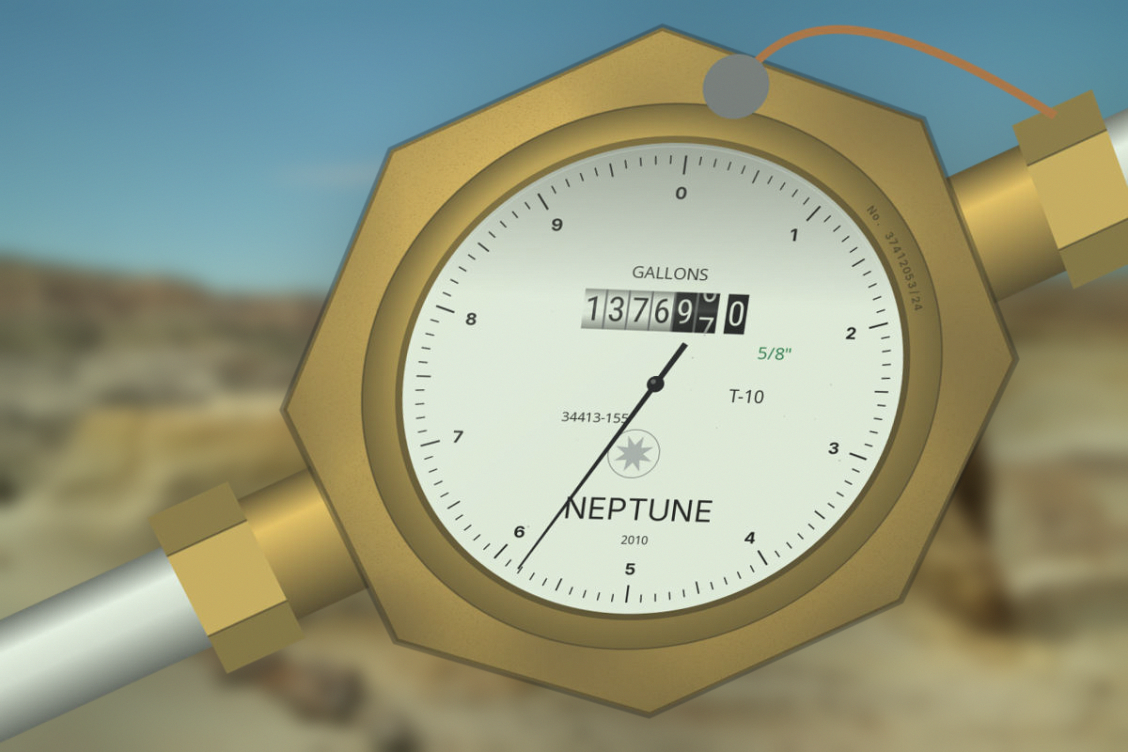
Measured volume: 1376965.8
